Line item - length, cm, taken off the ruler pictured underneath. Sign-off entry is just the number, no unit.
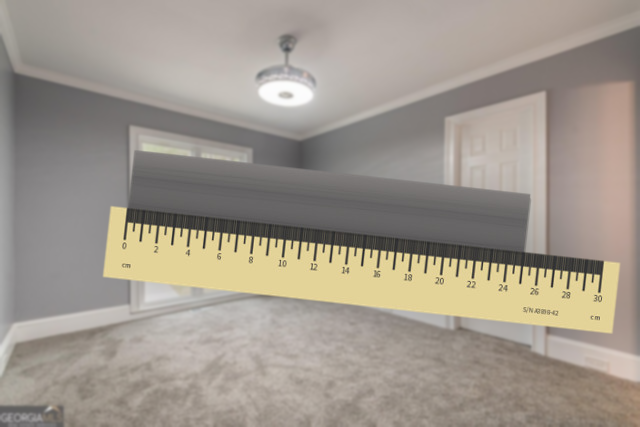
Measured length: 25
